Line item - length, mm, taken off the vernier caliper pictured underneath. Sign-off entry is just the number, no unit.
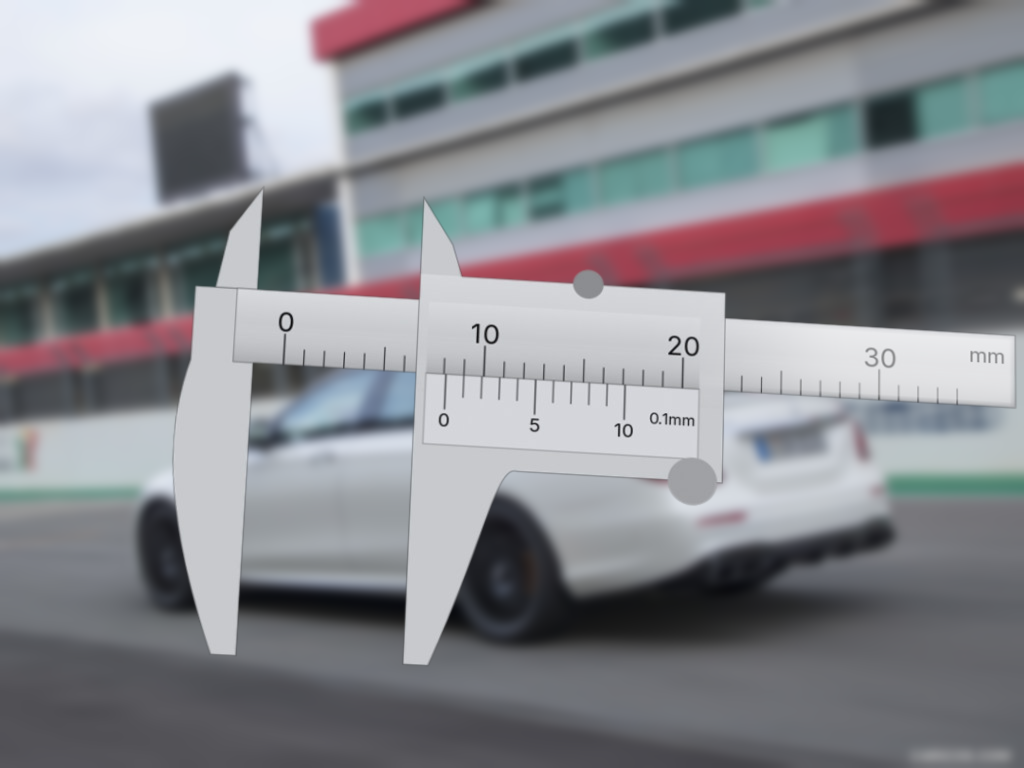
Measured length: 8.1
